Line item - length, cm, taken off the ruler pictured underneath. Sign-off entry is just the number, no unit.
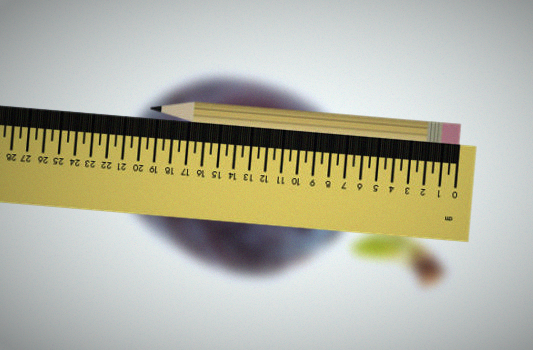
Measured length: 19.5
